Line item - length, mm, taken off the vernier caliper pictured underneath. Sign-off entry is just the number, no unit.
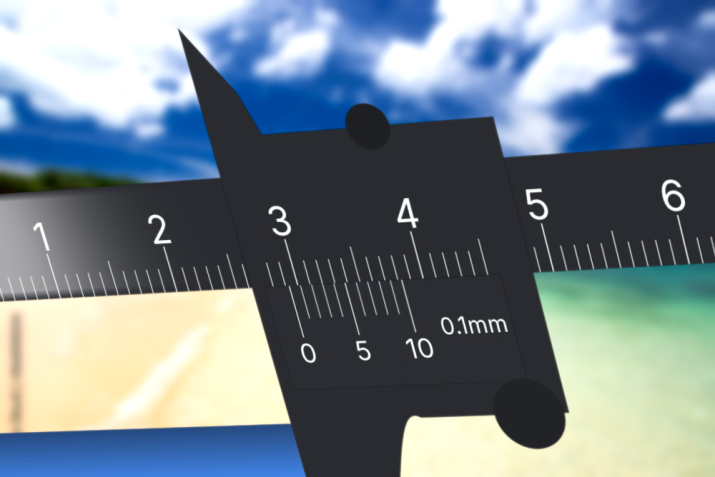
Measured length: 29.3
